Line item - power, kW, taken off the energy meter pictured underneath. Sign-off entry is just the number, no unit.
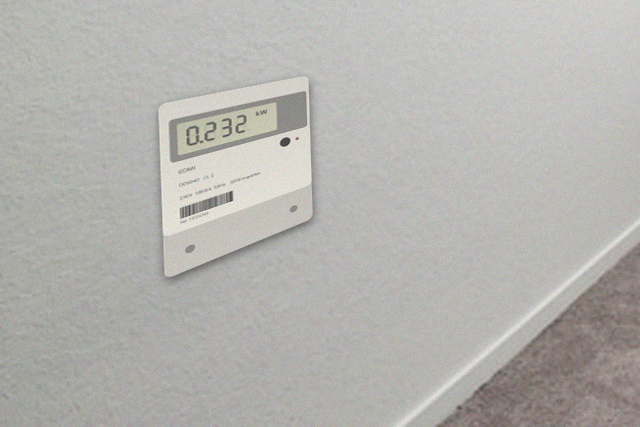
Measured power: 0.232
